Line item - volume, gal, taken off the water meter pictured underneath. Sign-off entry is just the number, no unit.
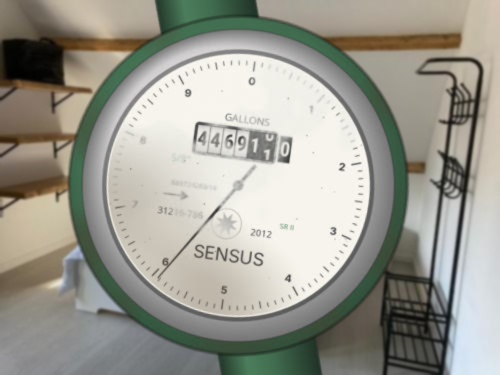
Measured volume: 4469105.9
